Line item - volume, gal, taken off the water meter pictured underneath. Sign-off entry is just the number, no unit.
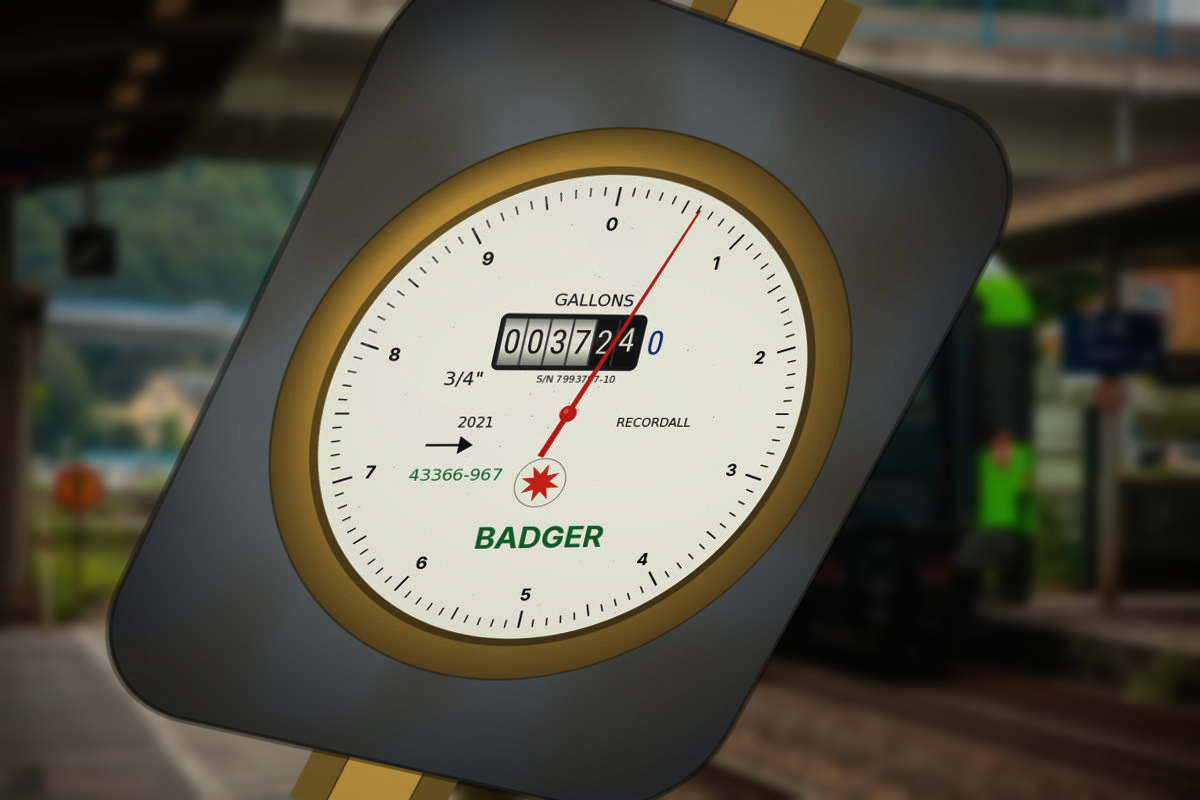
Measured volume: 37240.6
